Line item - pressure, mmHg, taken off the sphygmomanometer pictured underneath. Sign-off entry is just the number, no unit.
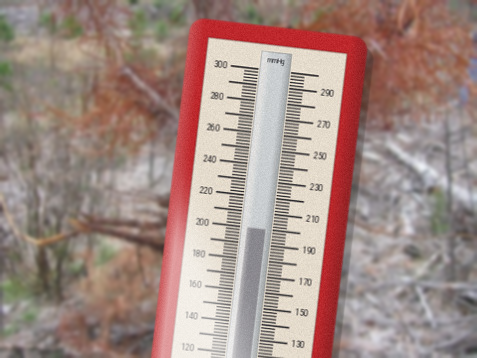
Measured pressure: 200
